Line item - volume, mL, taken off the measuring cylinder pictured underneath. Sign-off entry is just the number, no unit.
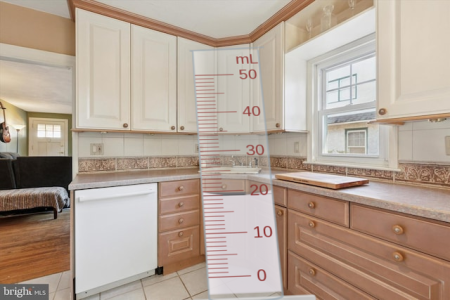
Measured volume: 19
